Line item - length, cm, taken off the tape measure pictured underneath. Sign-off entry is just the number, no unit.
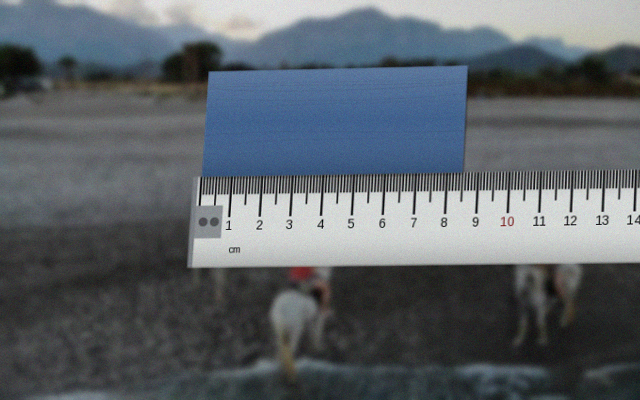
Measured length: 8.5
